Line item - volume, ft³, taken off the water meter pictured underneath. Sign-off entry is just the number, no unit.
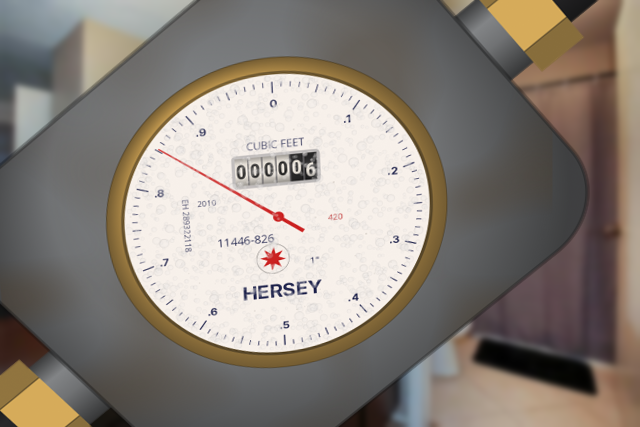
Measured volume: 5.85
